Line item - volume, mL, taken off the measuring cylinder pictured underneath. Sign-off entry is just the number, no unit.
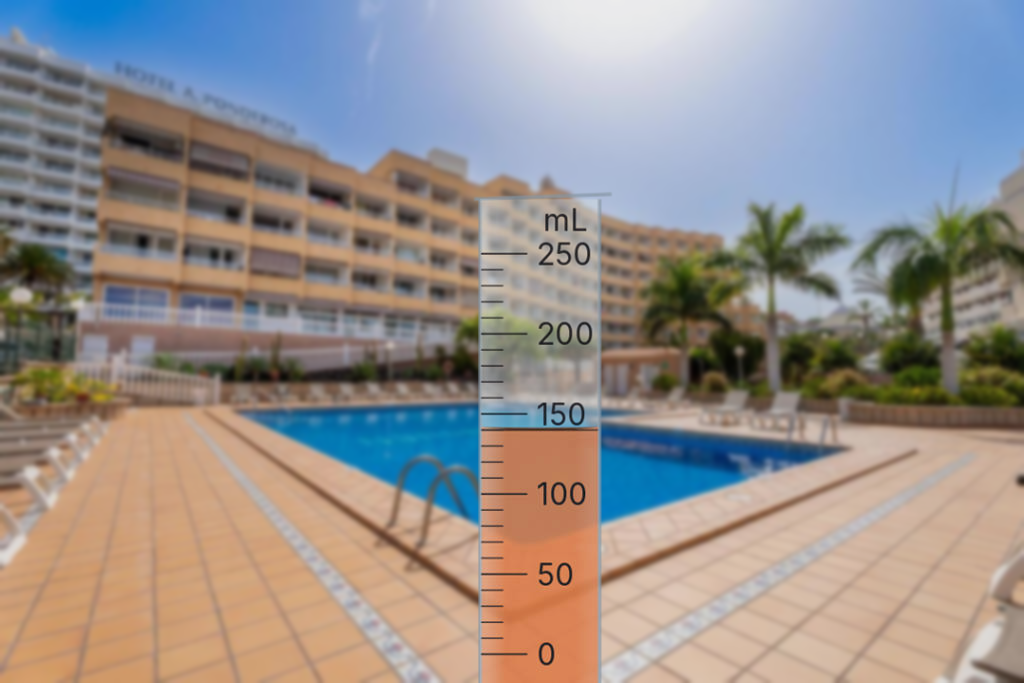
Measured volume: 140
